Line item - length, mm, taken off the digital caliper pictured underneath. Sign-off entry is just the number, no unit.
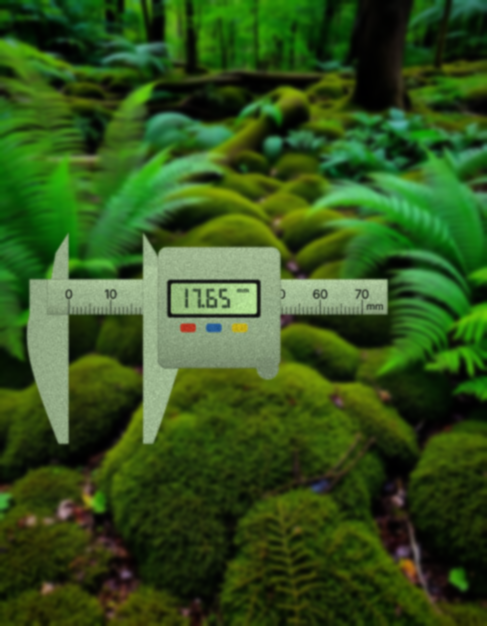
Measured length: 17.65
